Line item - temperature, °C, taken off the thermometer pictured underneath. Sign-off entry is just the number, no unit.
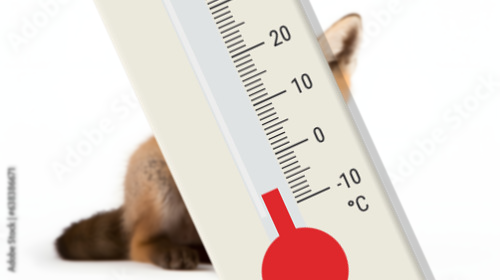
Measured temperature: -6
